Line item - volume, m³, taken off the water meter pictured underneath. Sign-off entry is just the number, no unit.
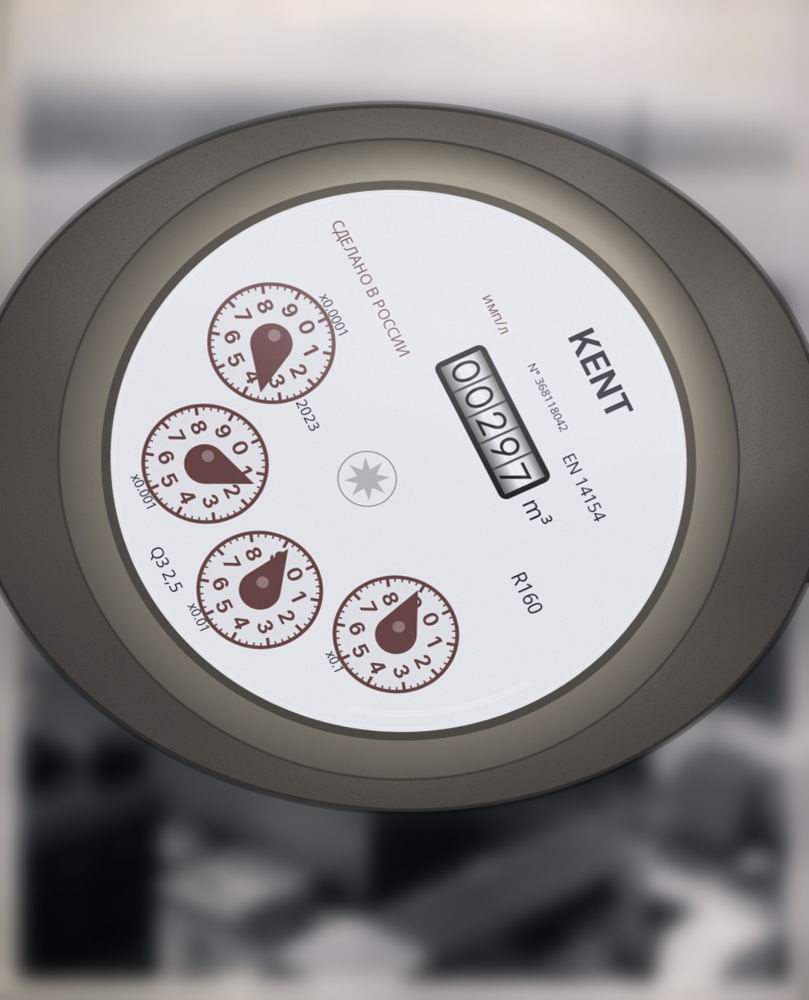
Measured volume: 296.8913
